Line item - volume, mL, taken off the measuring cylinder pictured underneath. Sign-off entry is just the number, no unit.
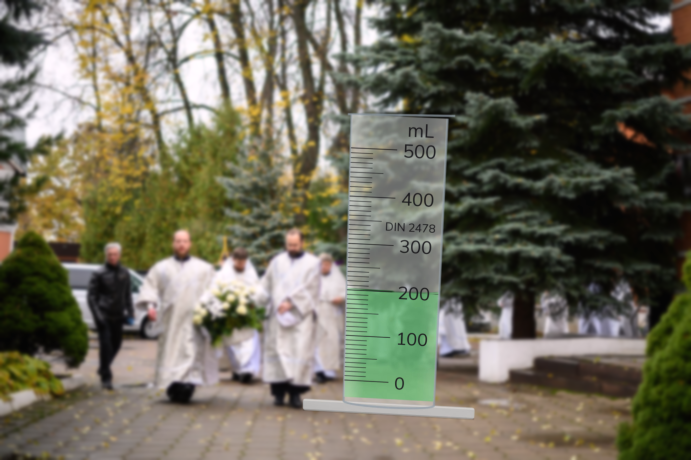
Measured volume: 200
